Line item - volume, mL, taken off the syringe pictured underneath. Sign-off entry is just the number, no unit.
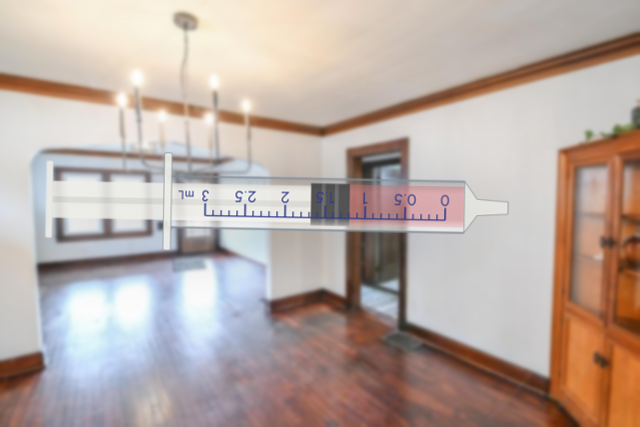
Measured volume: 1.2
